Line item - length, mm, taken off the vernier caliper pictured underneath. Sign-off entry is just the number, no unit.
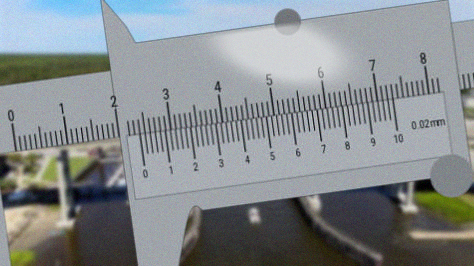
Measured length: 24.0
